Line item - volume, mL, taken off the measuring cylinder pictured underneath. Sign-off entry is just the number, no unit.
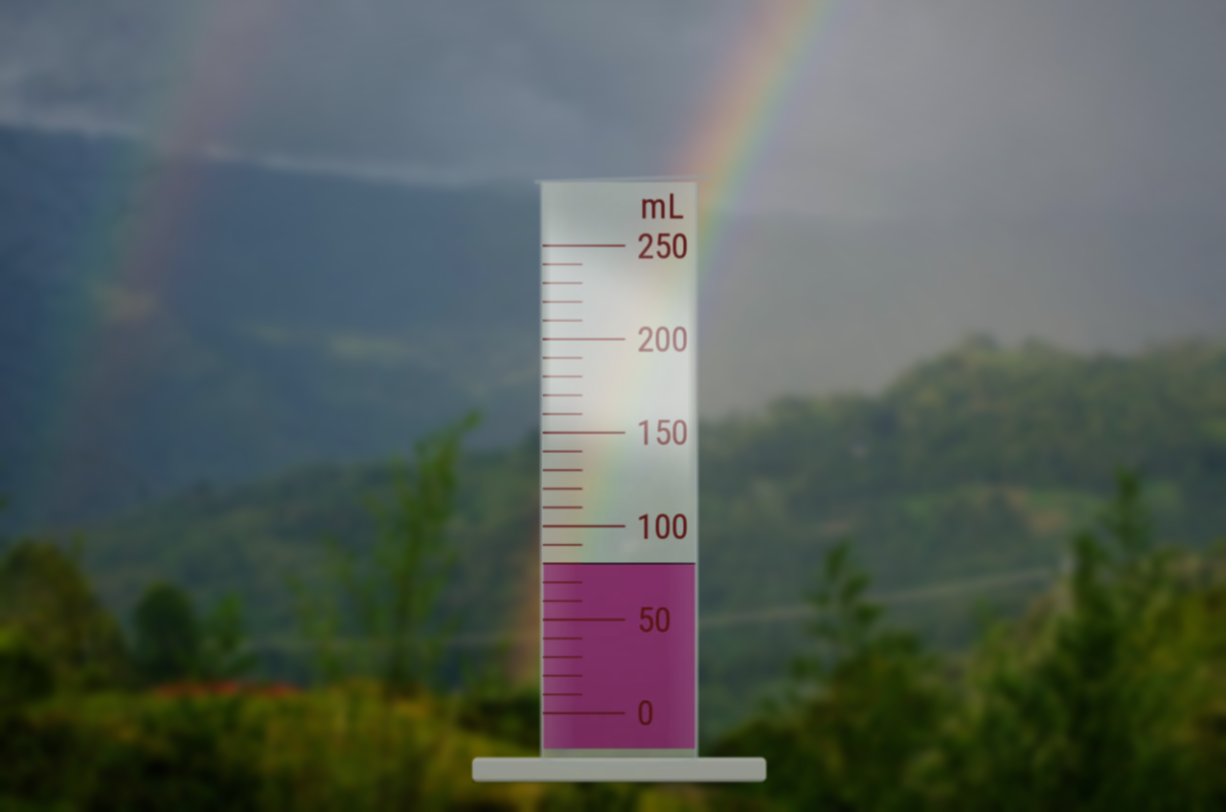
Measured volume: 80
